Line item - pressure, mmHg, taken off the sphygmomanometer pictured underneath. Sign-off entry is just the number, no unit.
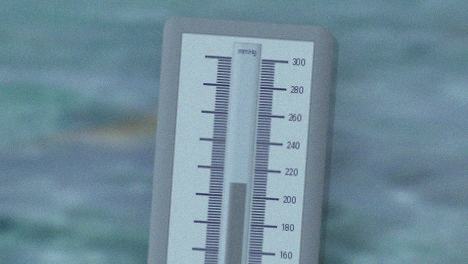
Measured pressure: 210
